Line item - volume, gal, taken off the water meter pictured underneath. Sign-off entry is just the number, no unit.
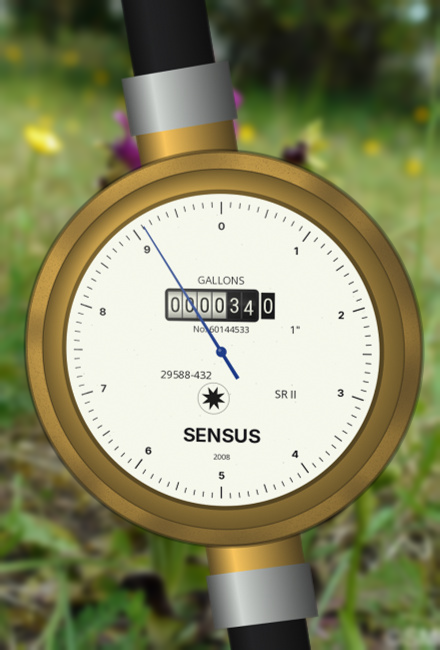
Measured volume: 339.1
